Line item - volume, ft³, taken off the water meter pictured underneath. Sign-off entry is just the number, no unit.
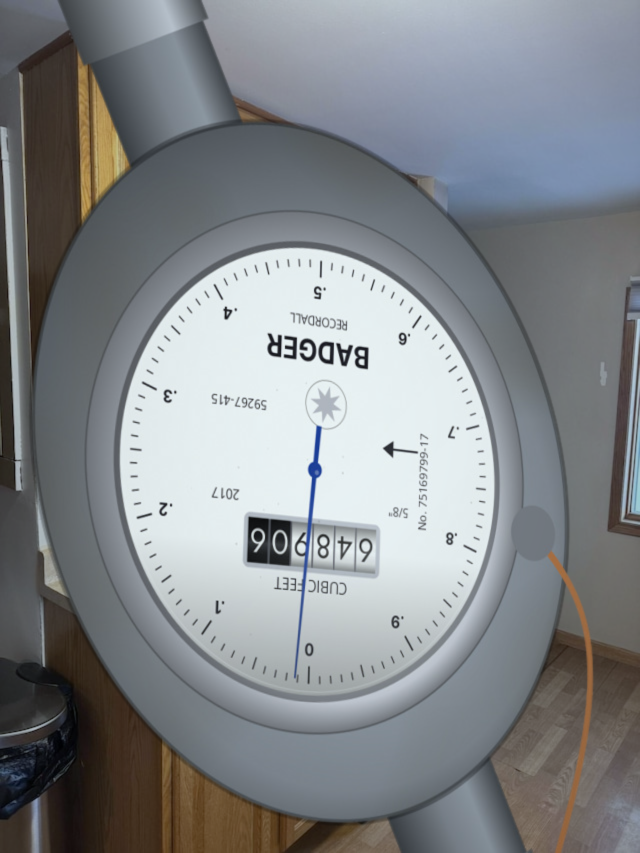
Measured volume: 648906.01
